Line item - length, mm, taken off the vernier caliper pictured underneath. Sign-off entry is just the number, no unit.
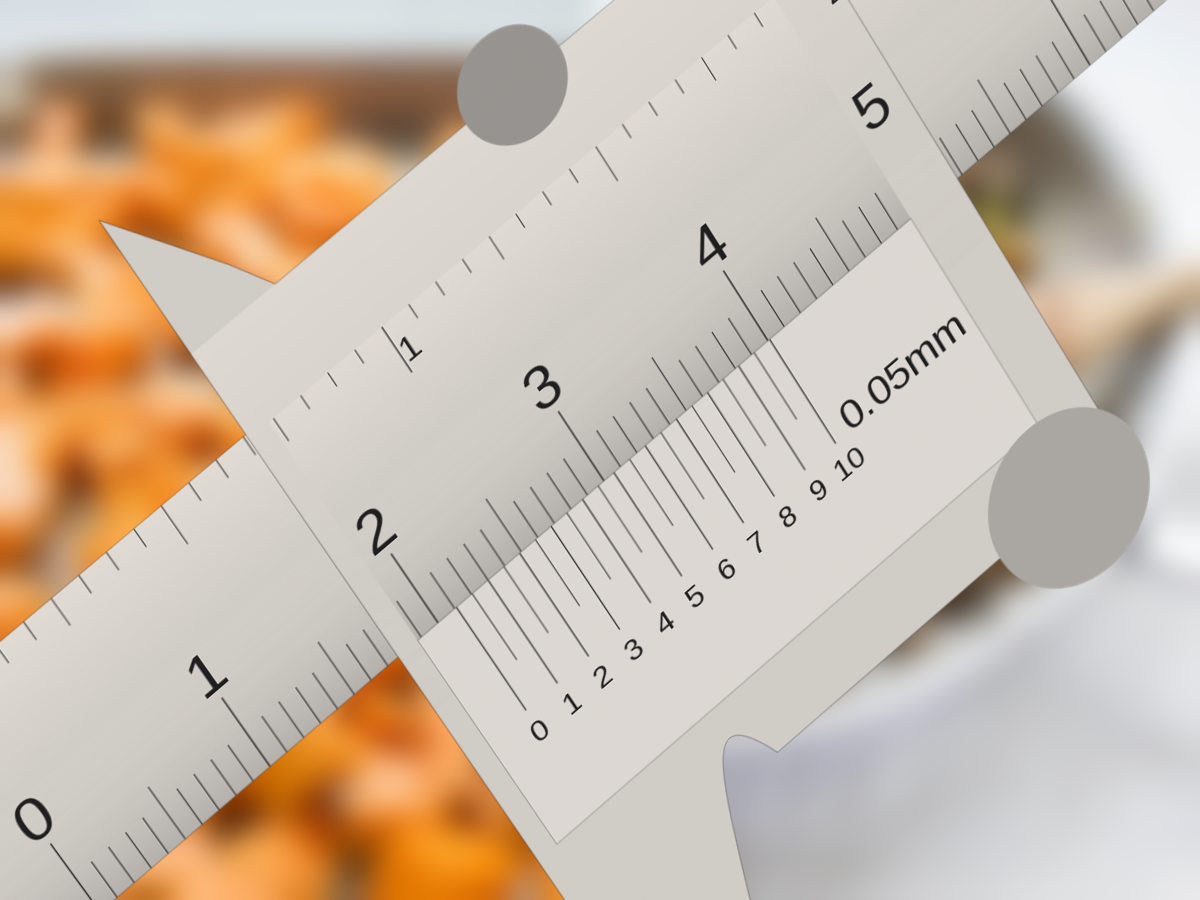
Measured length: 21.1
